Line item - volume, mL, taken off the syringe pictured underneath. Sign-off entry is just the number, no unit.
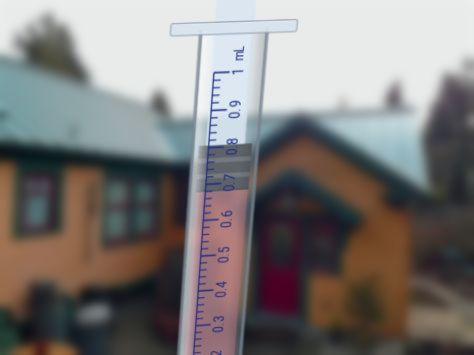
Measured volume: 0.68
